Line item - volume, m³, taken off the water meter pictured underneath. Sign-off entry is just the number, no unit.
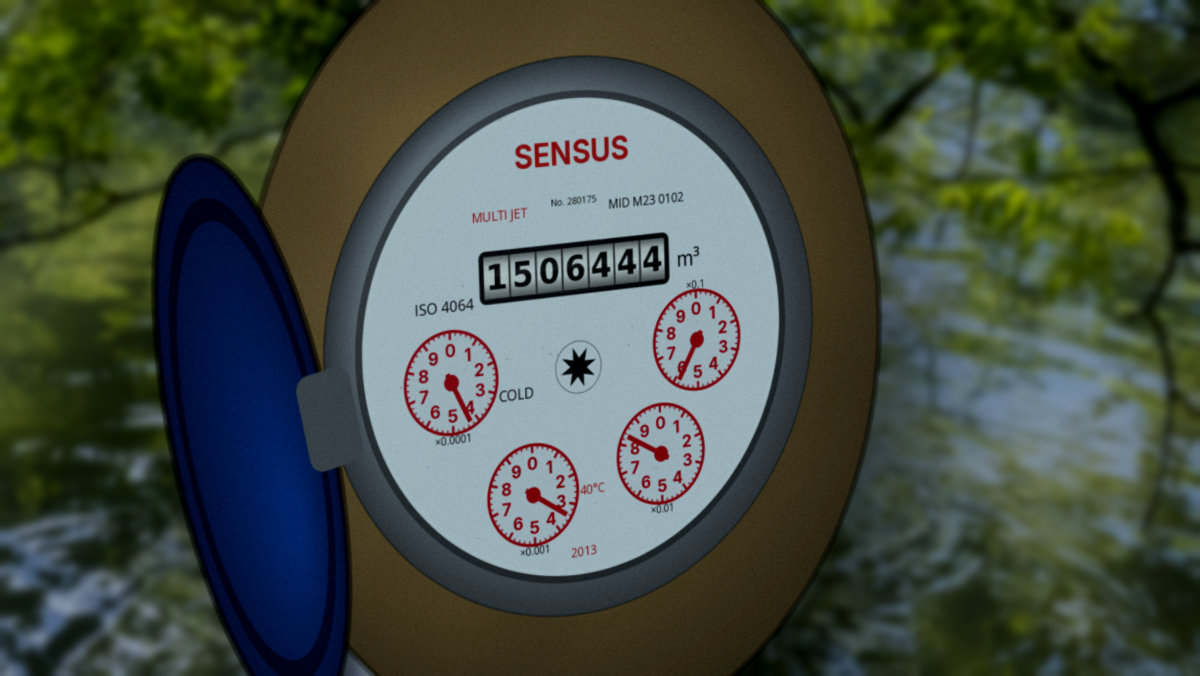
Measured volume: 1506444.5834
